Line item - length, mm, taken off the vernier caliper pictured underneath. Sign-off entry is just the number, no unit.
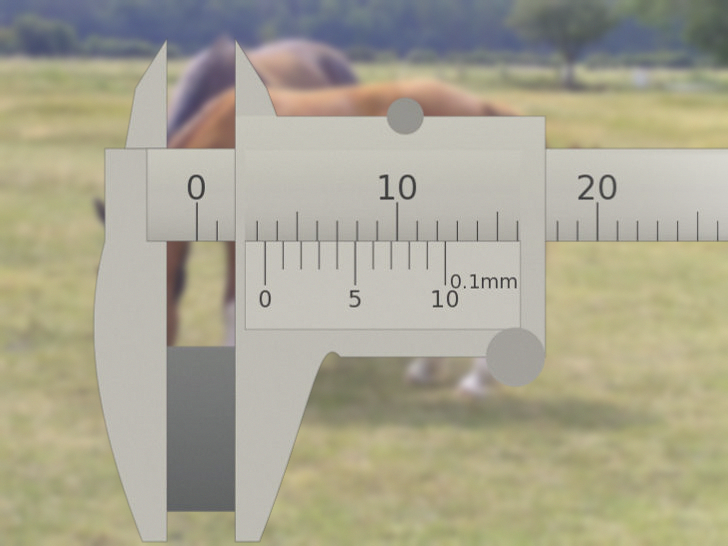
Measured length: 3.4
